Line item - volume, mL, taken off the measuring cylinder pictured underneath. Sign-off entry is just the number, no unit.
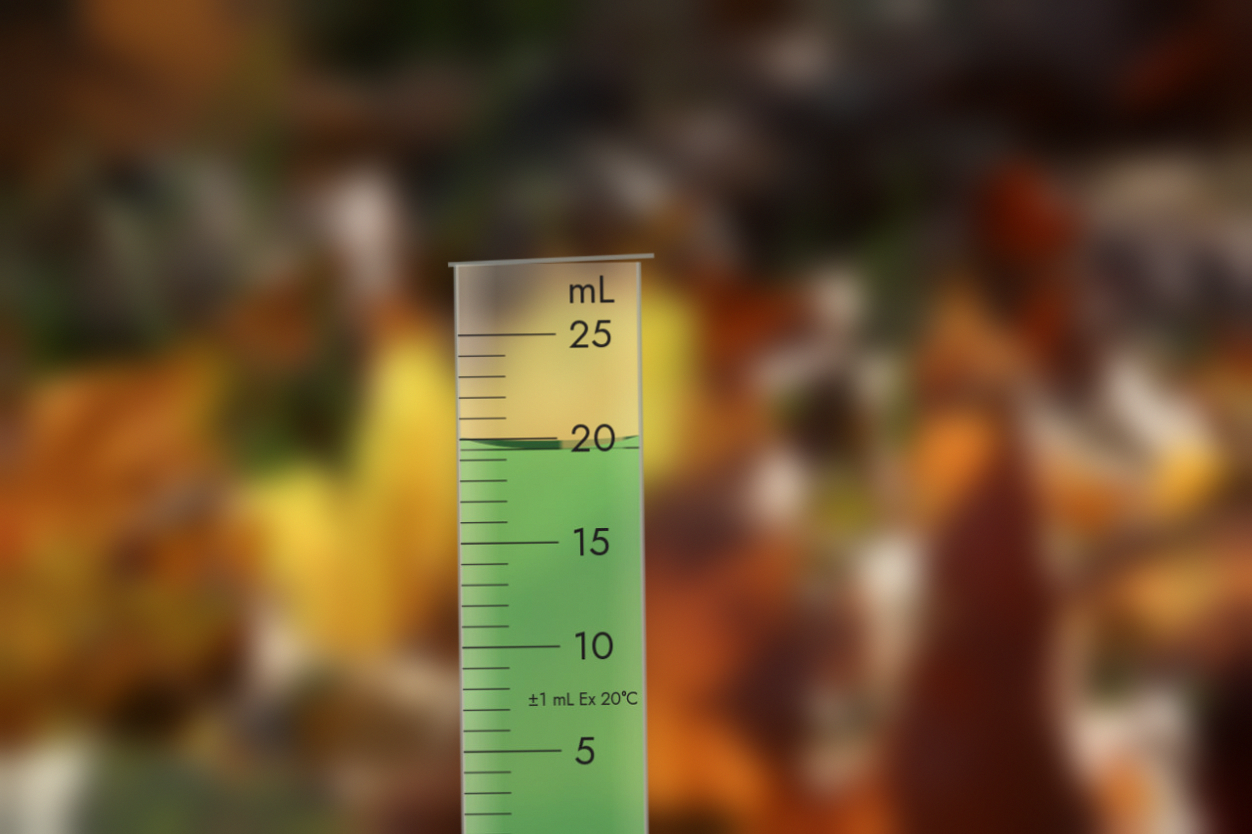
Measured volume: 19.5
